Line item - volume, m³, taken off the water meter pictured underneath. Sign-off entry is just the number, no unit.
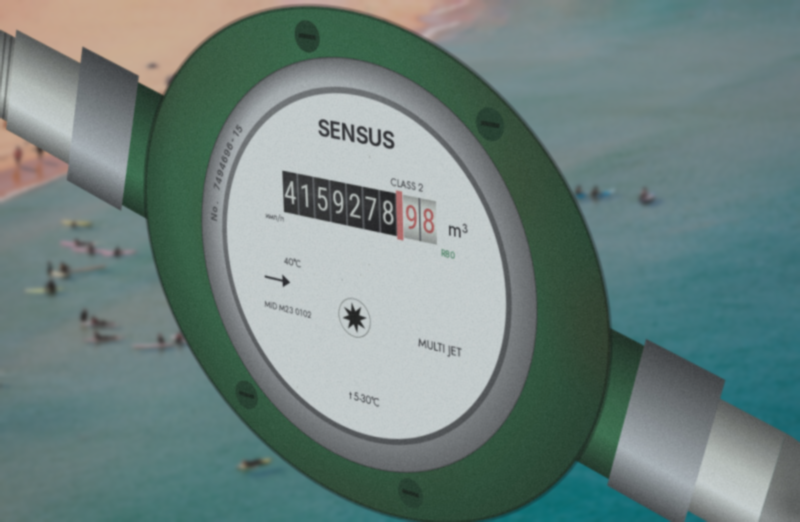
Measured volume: 4159278.98
